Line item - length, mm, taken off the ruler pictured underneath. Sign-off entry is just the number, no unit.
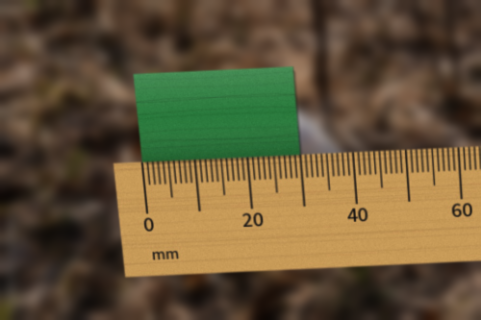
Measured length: 30
